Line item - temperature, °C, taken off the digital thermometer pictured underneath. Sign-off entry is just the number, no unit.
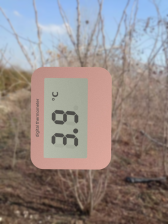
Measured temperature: 3.9
